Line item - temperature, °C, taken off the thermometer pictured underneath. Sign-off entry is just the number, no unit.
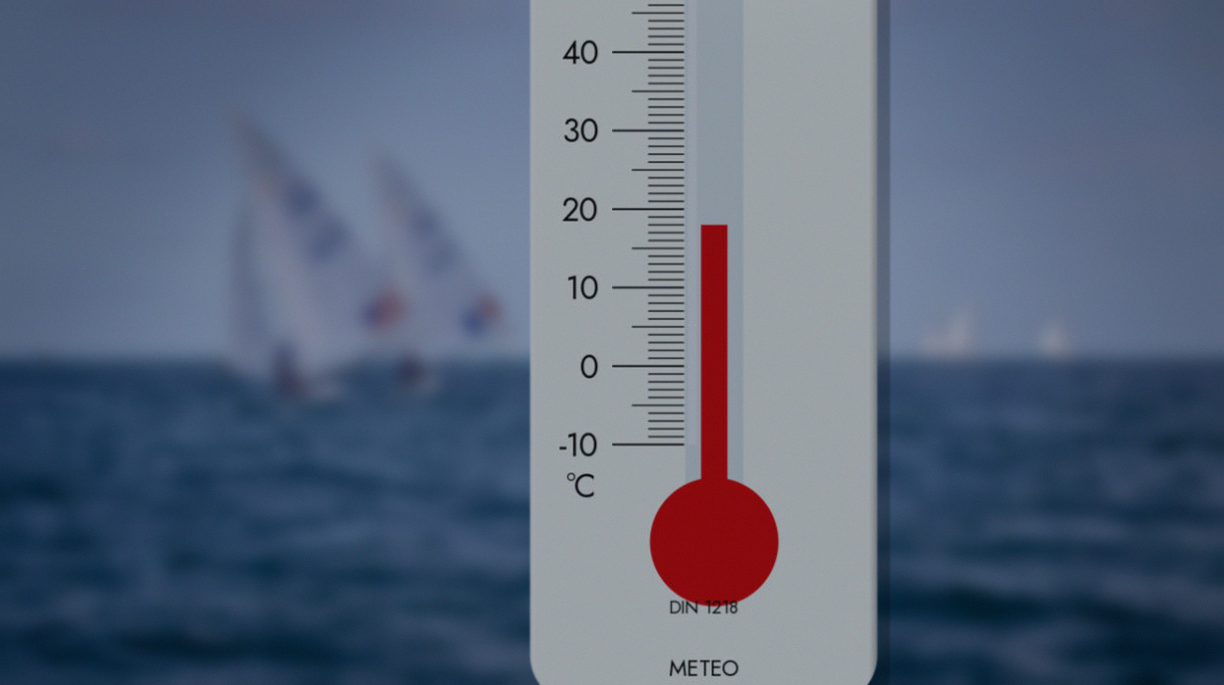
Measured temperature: 18
